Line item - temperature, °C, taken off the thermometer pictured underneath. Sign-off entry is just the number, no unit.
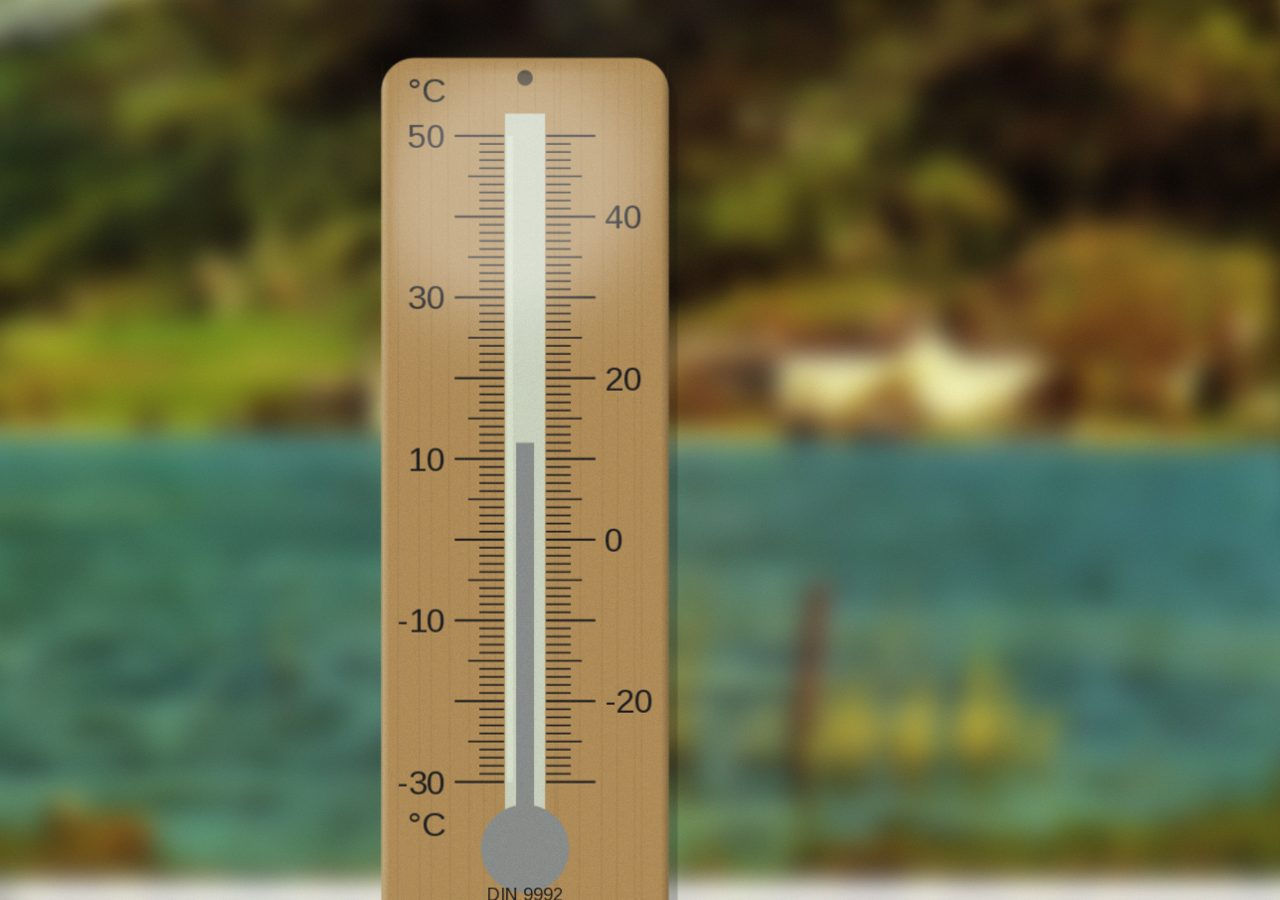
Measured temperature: 12
